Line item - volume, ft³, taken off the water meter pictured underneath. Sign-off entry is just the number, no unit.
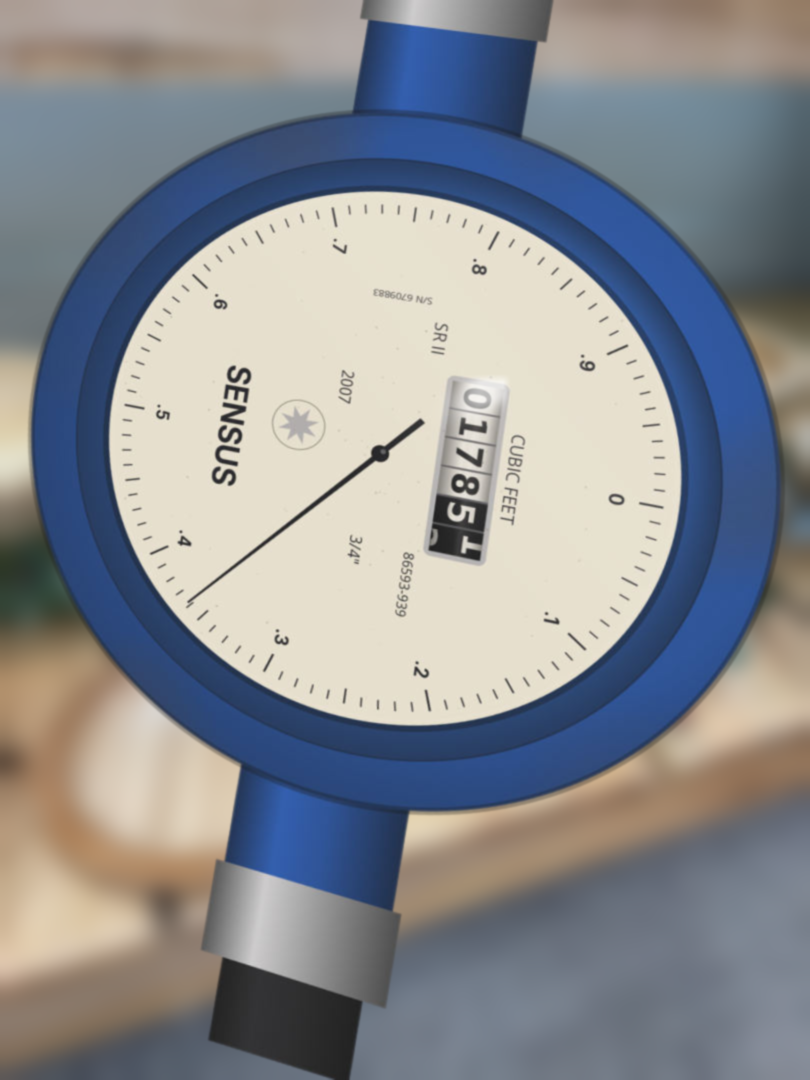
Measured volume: 17851.36
